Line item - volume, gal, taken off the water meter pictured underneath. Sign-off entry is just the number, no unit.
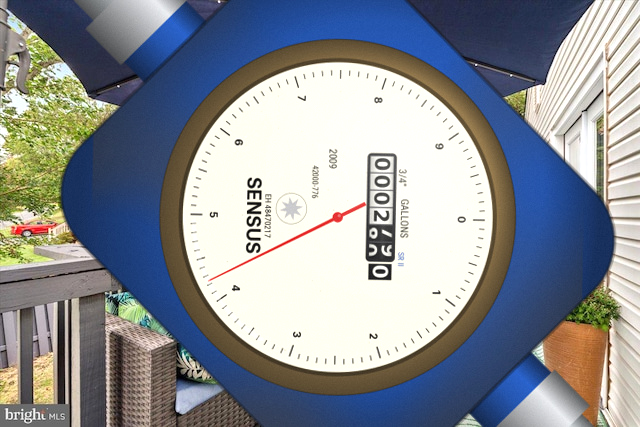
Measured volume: 2794.2
